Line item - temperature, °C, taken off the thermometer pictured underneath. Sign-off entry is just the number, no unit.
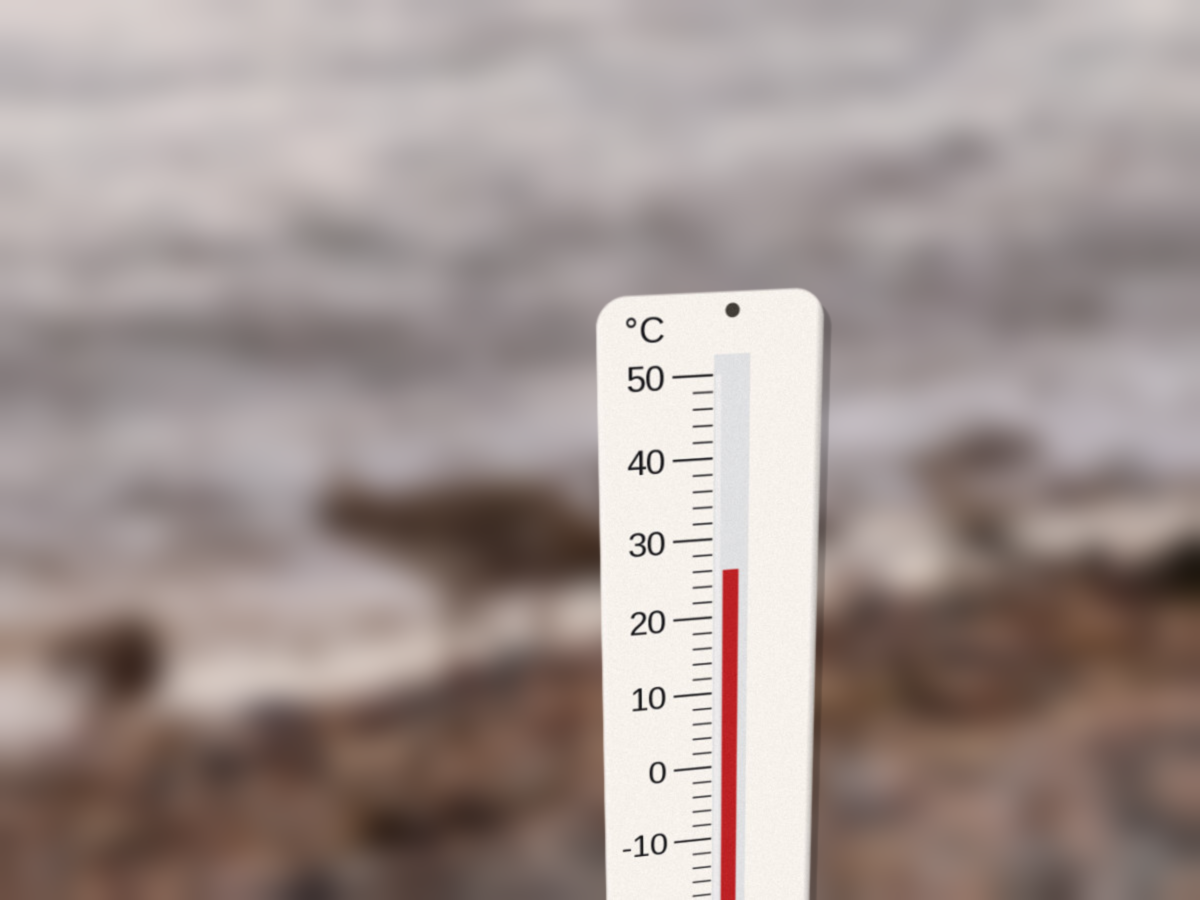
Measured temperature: 26
